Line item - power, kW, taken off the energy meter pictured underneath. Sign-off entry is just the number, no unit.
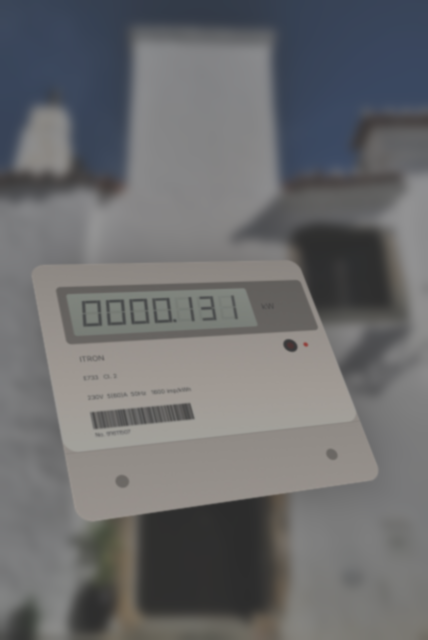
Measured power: 0.131
